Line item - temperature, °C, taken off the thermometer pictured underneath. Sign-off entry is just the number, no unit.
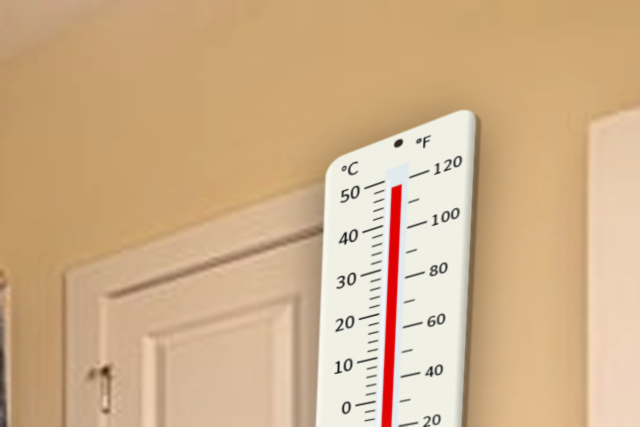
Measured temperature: 48
